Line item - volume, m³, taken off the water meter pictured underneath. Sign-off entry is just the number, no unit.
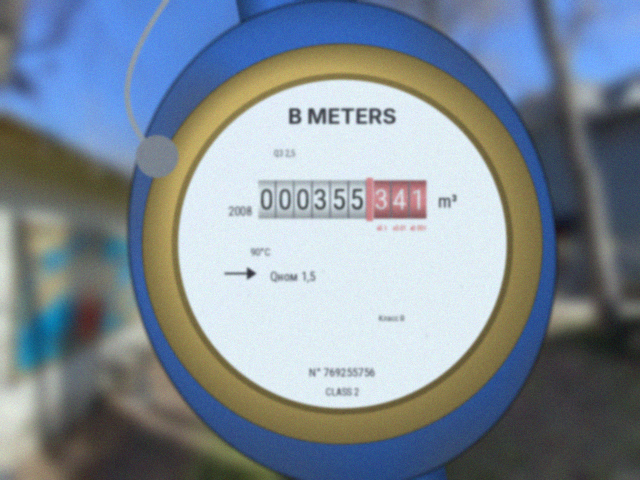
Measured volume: 355.341
